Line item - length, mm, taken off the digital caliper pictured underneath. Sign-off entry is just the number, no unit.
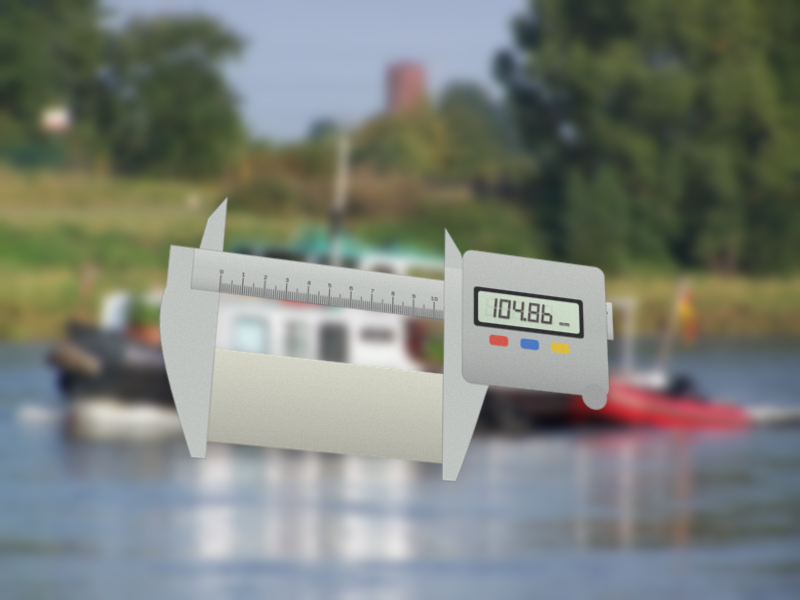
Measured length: 104.86
